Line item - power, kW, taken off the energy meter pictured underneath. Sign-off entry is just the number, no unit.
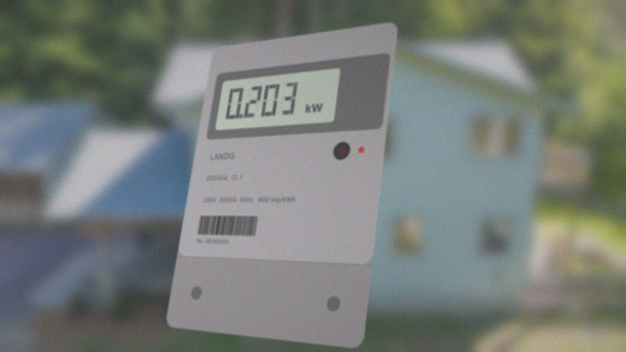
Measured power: 0.203
